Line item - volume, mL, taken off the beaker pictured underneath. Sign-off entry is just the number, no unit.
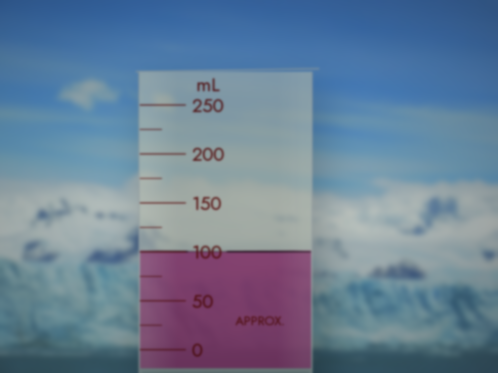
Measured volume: 100
